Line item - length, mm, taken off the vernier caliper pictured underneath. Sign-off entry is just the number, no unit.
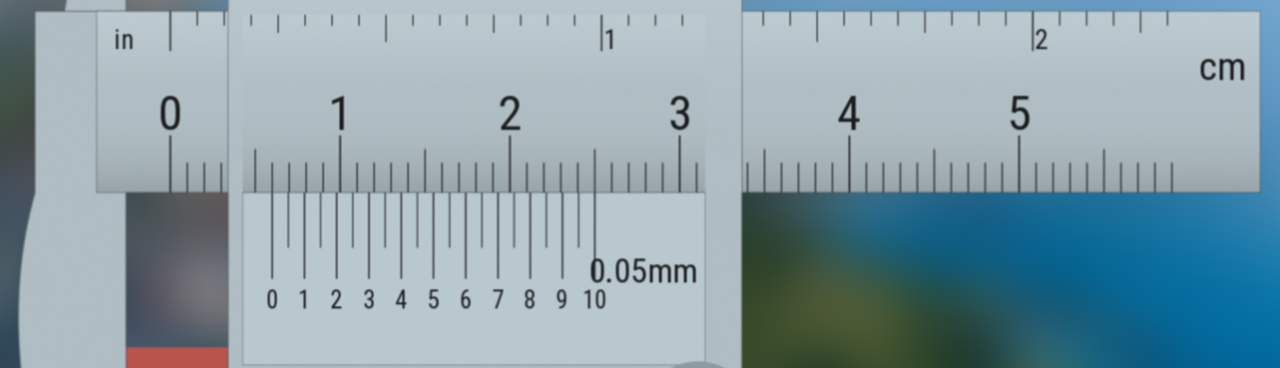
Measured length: 6.0
